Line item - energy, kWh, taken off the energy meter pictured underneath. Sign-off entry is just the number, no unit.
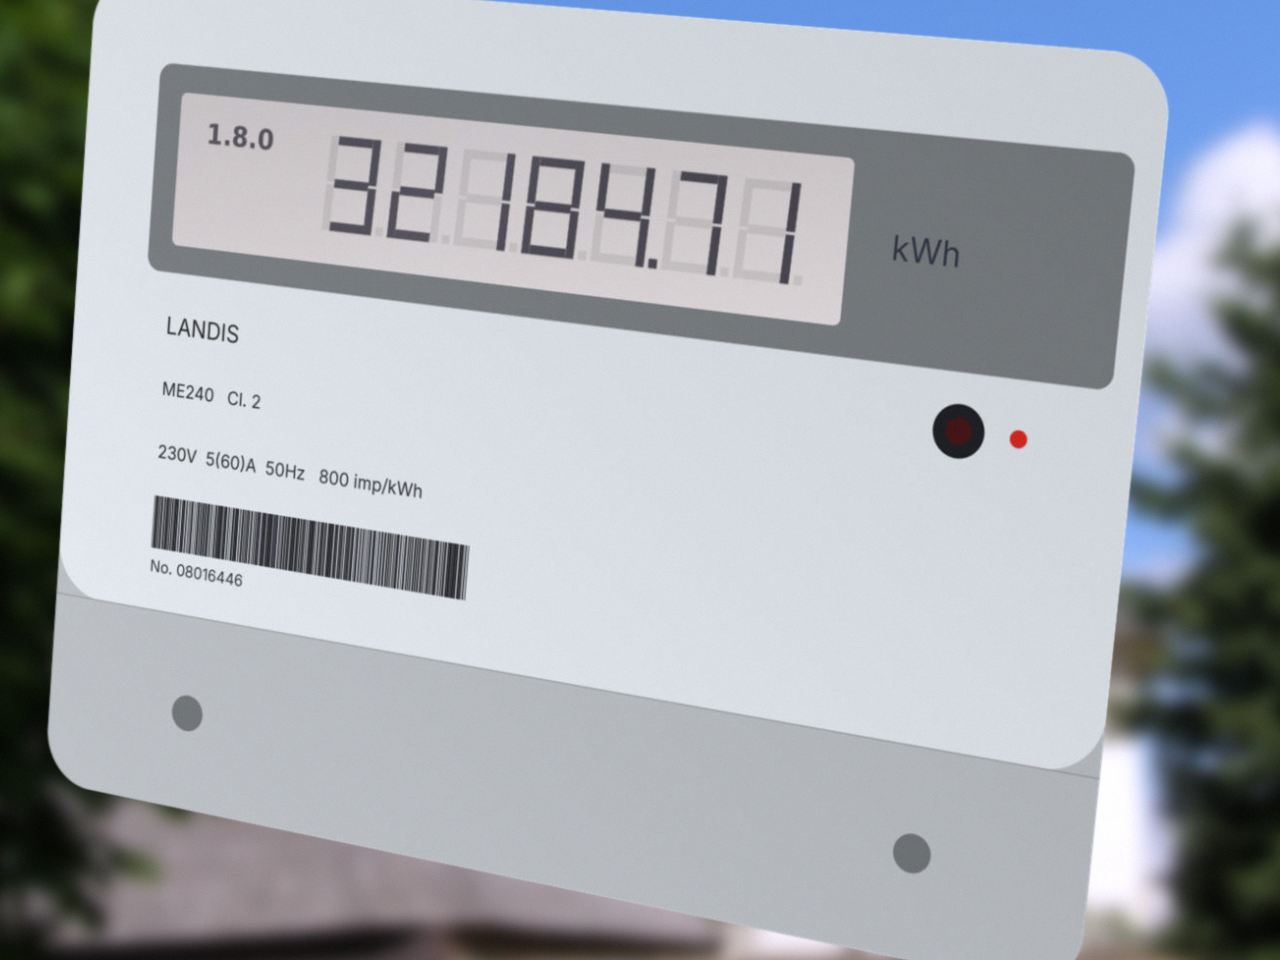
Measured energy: 32184.71
